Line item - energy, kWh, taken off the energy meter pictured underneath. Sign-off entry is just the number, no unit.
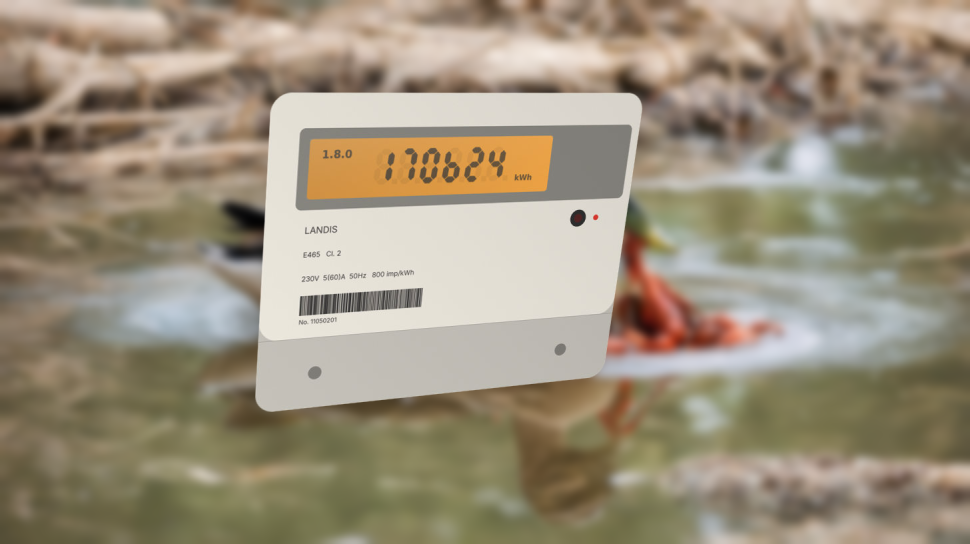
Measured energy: 170624
